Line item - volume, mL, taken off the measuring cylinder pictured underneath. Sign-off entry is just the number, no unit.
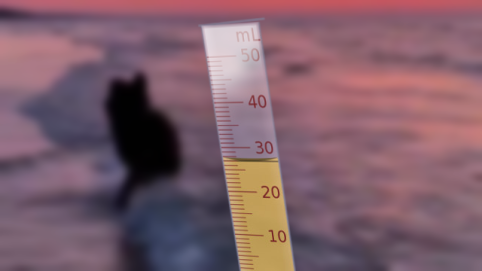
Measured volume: 27
